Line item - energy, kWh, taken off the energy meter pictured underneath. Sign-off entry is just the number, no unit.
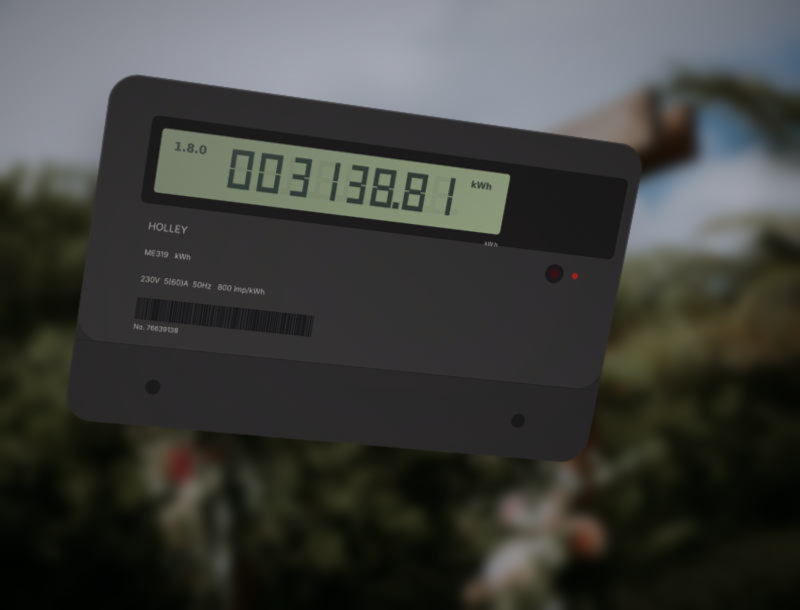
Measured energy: 3138.81
